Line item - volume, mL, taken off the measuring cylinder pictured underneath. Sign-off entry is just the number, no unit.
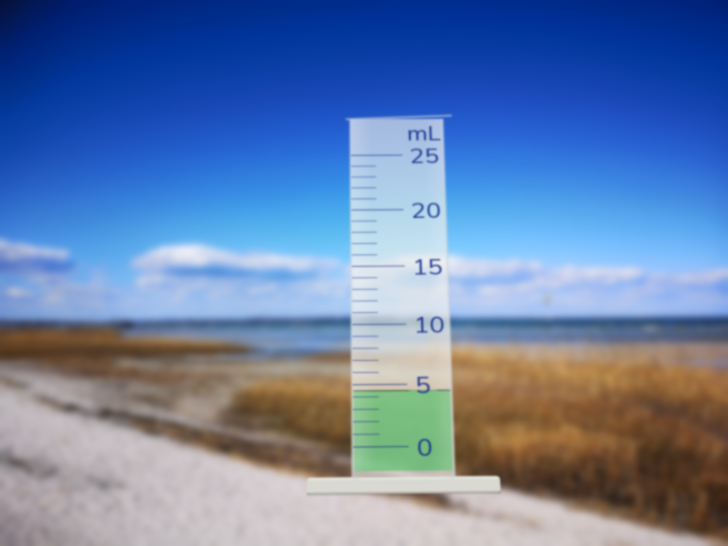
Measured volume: 4.5
